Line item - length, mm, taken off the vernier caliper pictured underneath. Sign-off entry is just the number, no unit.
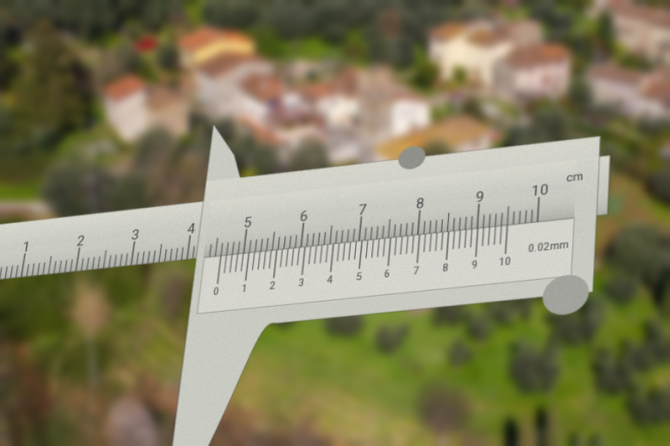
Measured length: 46.0
